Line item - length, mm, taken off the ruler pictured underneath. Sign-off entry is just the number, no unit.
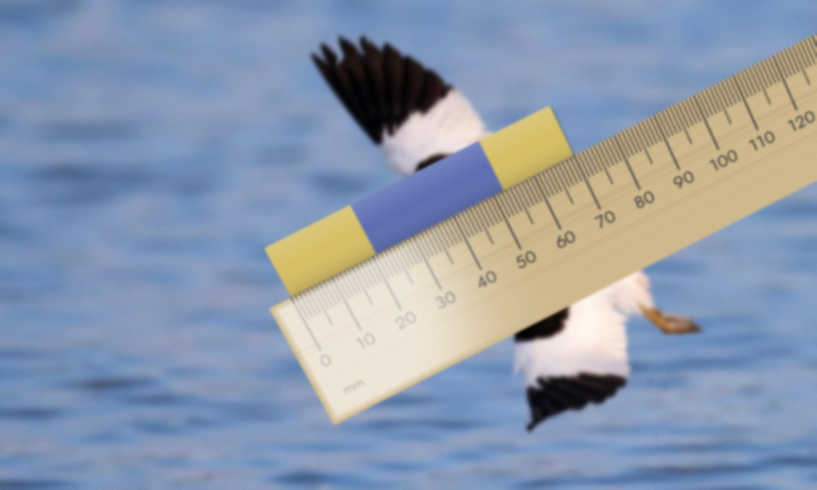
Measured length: 70
